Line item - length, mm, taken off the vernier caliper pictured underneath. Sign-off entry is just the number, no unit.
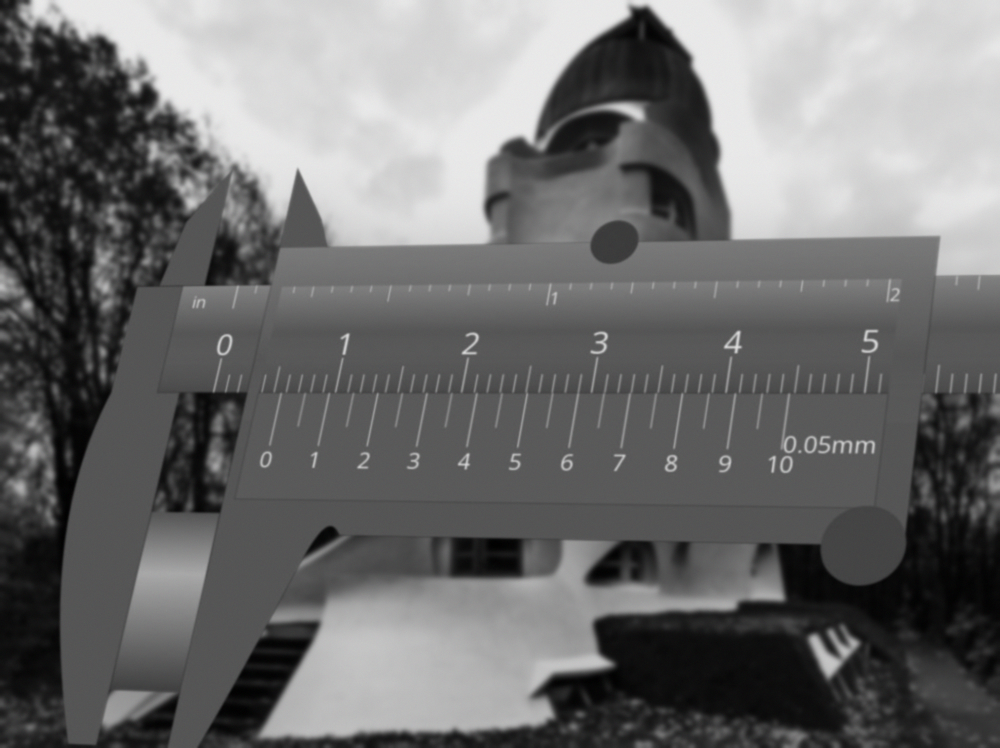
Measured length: 5.6
